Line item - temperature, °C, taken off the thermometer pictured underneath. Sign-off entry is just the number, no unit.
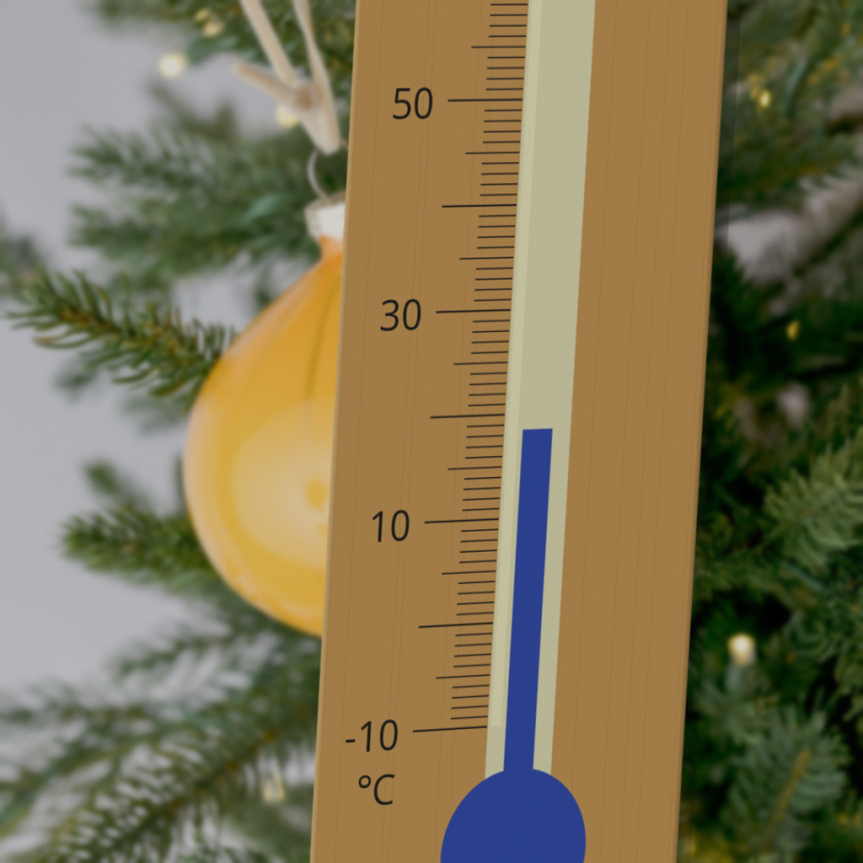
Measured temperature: 18.5
